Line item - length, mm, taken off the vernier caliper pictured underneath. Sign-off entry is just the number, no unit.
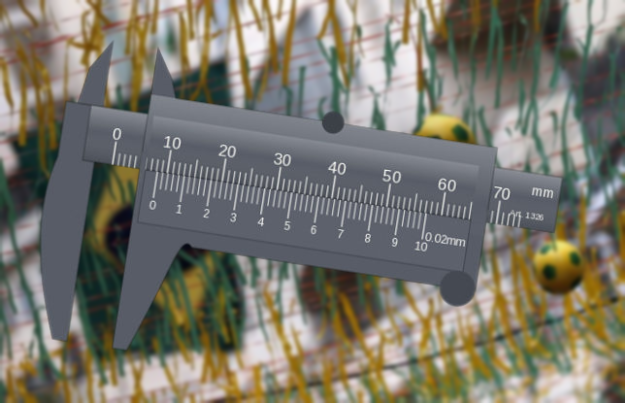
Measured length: 8.2
